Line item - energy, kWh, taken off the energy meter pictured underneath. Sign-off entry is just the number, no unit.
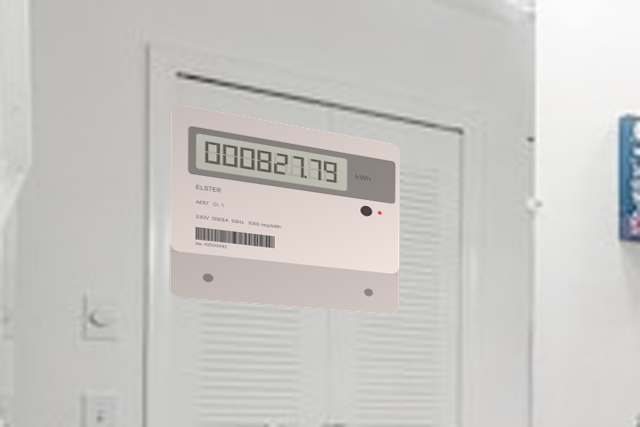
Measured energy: 827.79
